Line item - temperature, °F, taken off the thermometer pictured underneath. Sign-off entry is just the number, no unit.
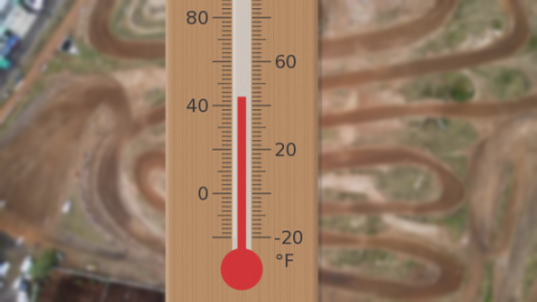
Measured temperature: 44
